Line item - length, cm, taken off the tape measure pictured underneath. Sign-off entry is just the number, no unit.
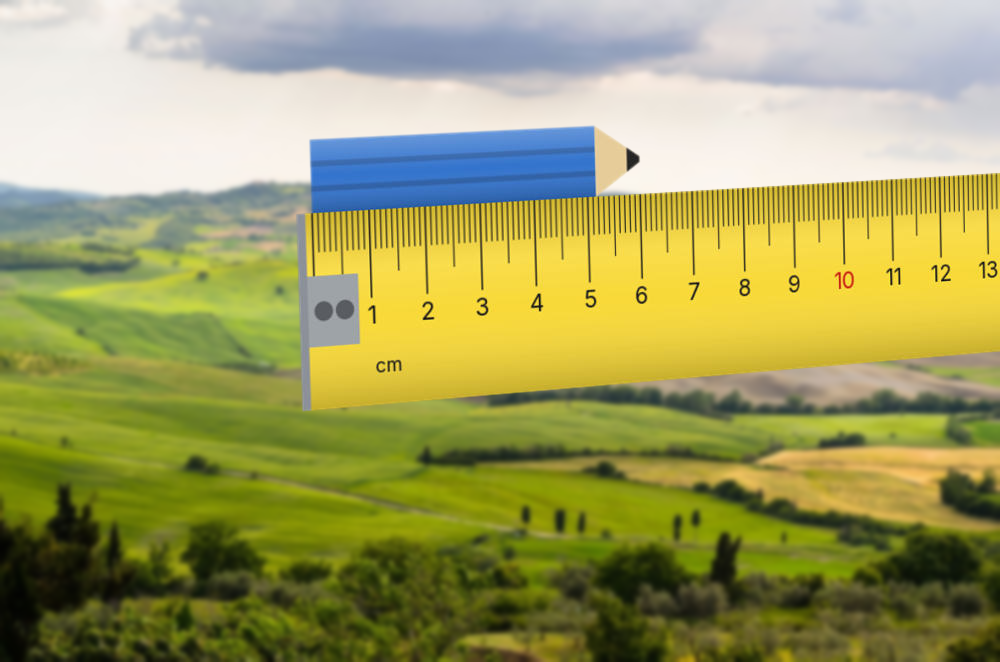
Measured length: 6
